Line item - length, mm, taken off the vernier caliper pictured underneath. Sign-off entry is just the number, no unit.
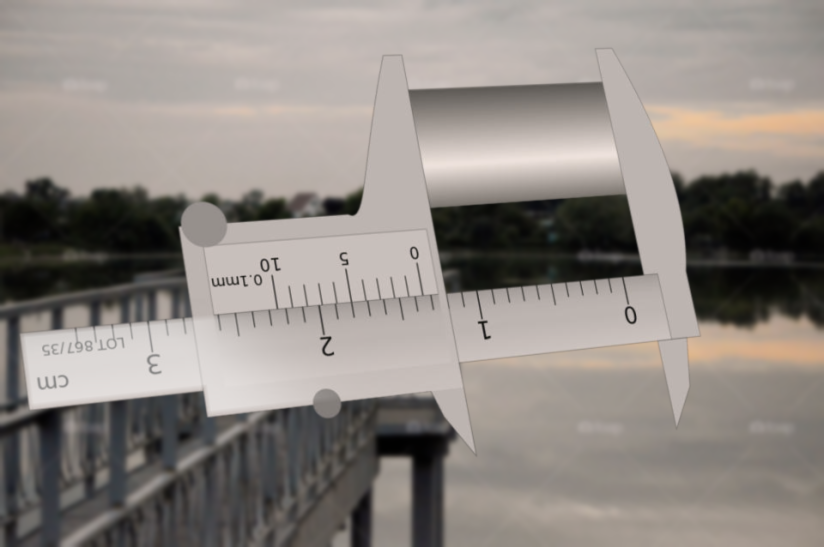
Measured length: 13.5
